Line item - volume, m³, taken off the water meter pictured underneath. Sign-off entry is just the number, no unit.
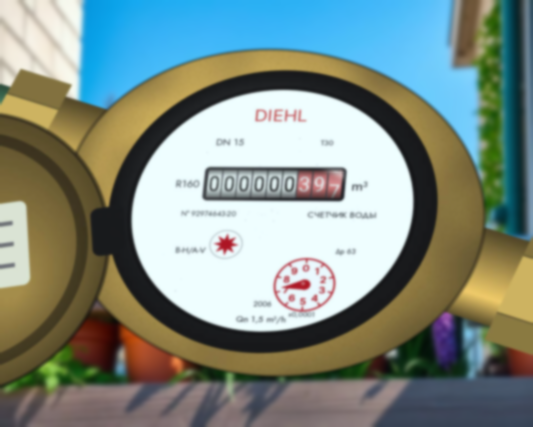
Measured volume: 0.3967
